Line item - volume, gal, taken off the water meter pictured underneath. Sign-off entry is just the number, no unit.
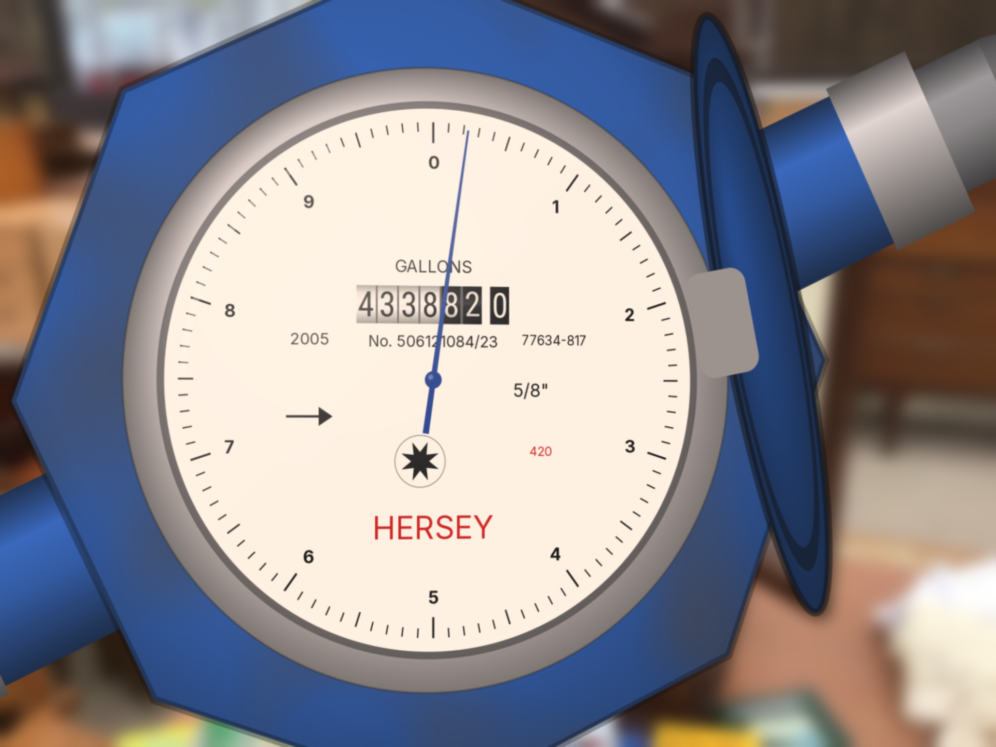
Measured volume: 4338820.2
